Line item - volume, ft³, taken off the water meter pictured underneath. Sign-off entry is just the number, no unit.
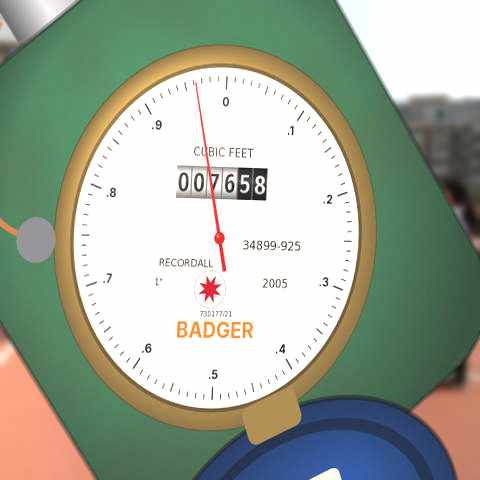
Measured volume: 7657.96
